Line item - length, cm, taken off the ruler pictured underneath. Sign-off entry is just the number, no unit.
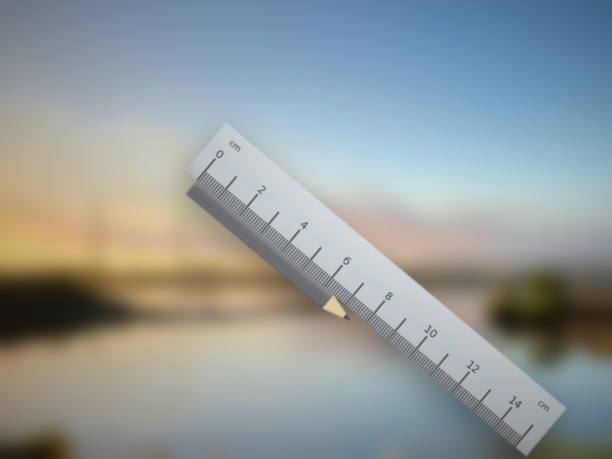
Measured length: 7.5
